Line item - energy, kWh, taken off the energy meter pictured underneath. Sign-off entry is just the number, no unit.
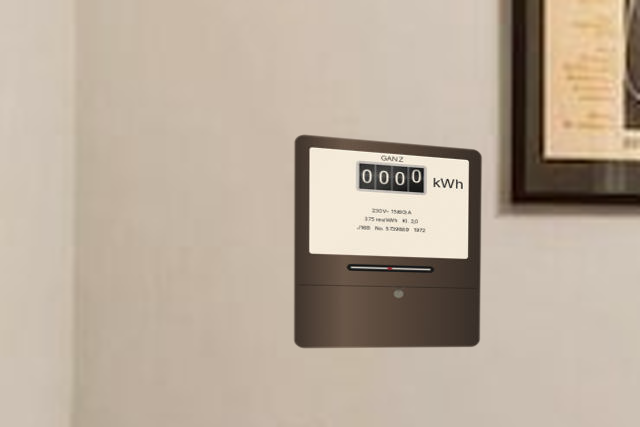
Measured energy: 0
